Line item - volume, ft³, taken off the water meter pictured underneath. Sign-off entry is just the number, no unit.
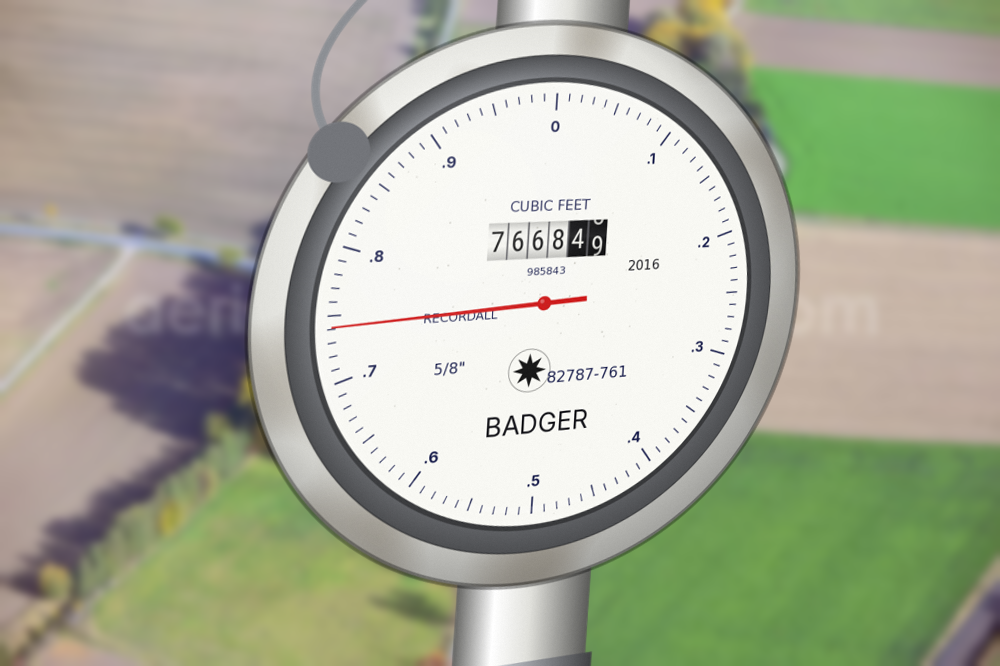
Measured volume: 766848.74
